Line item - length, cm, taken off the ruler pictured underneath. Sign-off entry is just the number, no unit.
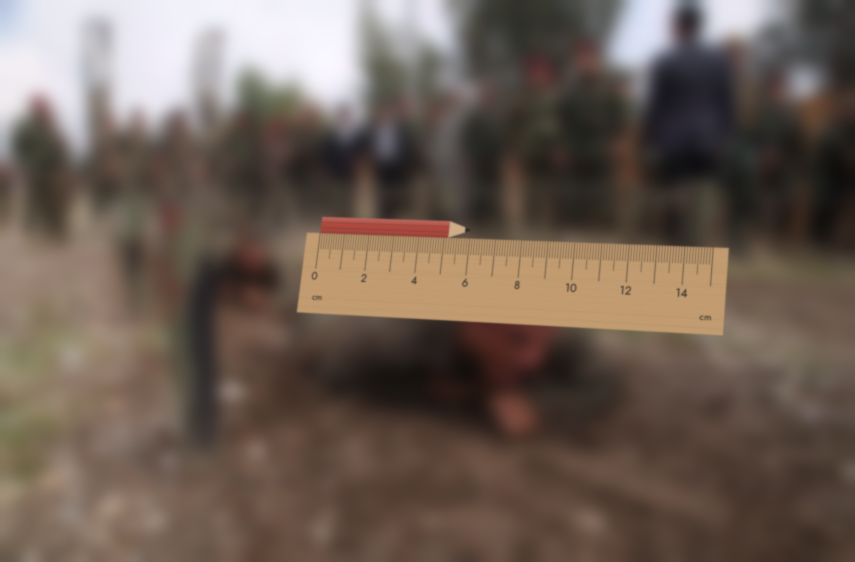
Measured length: 6
